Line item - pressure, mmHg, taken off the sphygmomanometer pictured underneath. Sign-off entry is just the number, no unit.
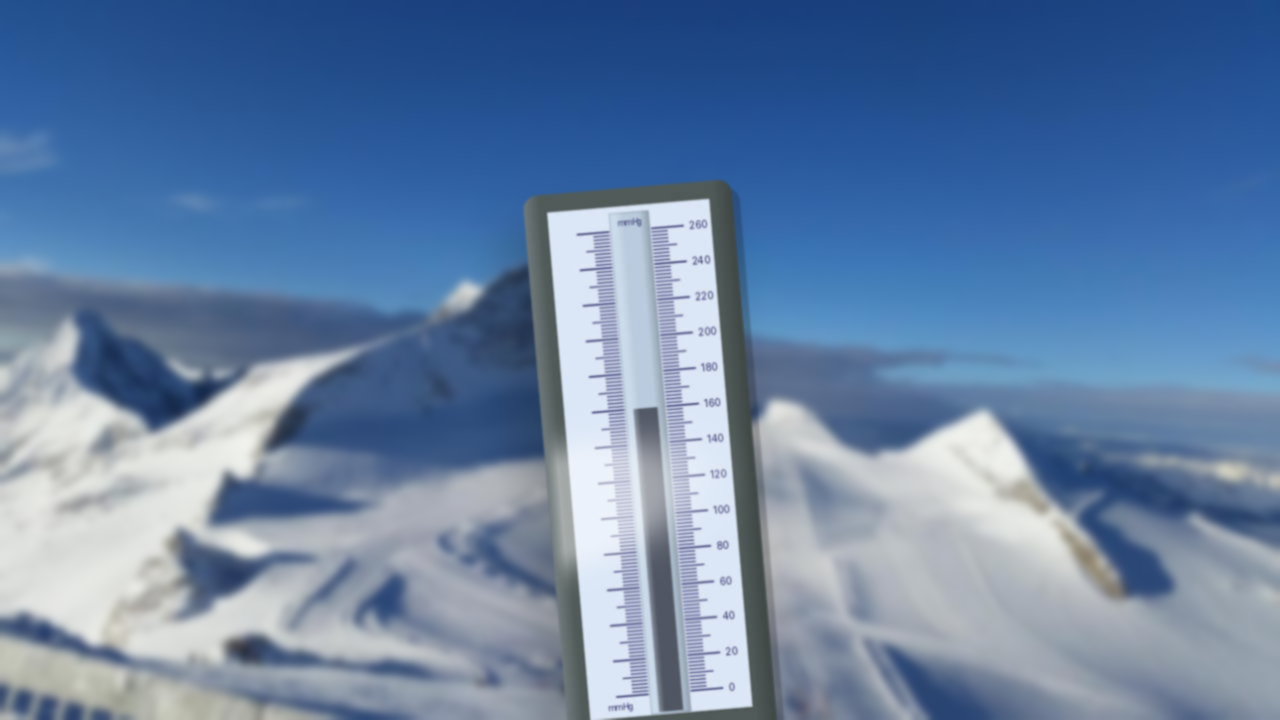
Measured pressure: 160
